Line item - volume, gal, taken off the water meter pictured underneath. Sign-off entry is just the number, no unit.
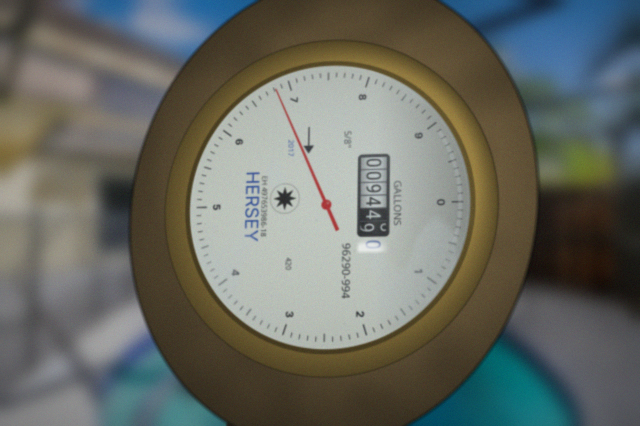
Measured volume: 94486.8
